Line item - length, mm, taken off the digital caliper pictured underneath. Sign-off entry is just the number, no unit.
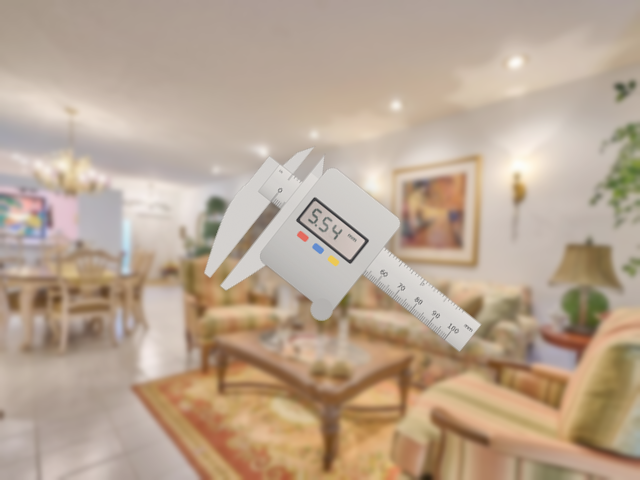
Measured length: 5.54
